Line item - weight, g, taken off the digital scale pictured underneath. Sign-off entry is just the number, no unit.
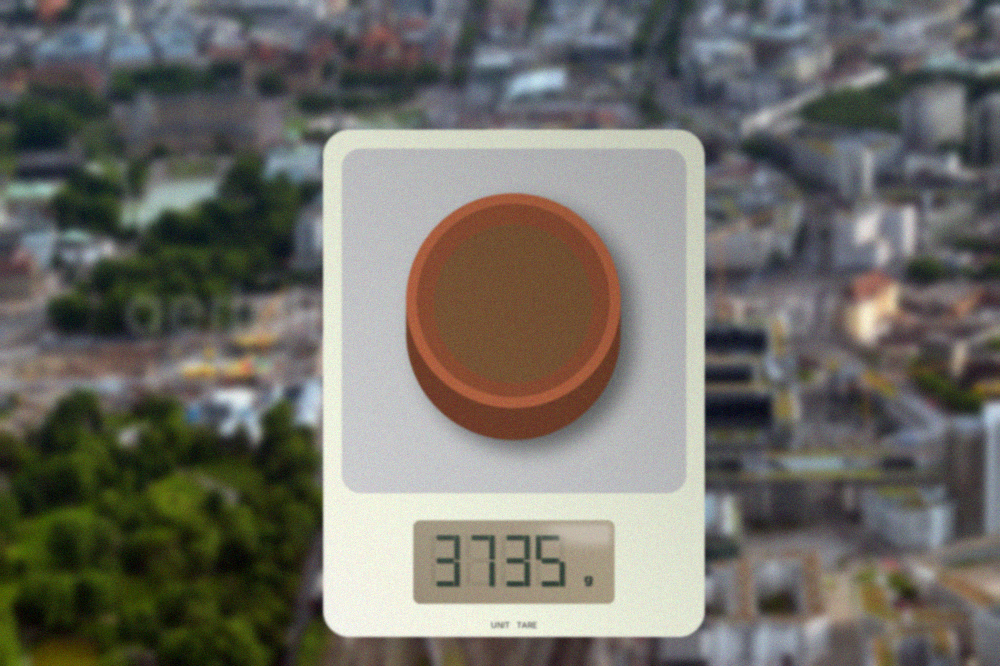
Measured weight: 3735
